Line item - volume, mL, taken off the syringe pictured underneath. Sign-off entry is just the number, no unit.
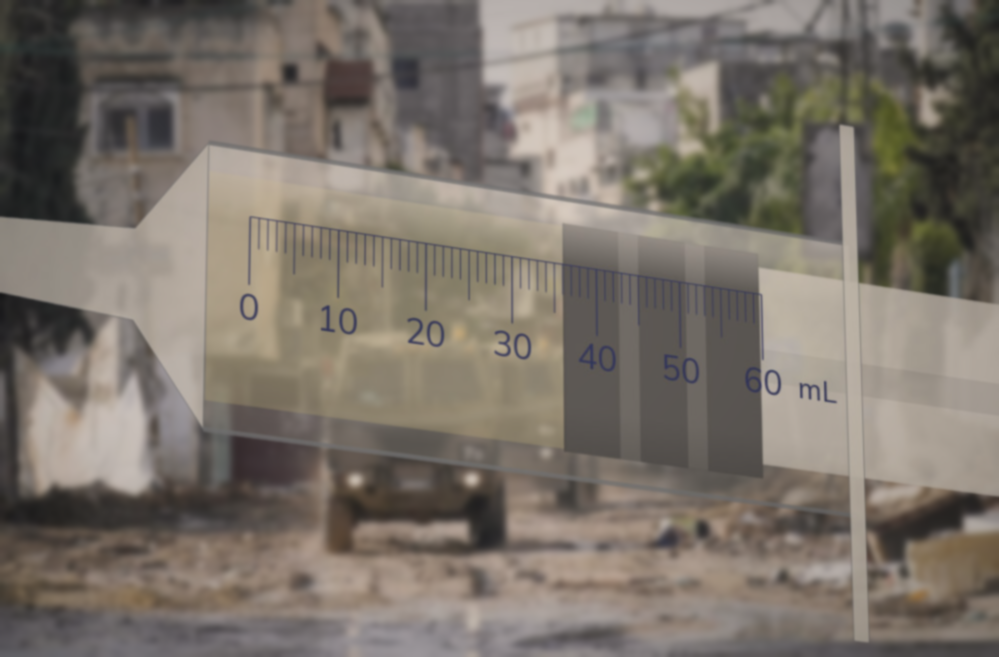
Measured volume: 36
